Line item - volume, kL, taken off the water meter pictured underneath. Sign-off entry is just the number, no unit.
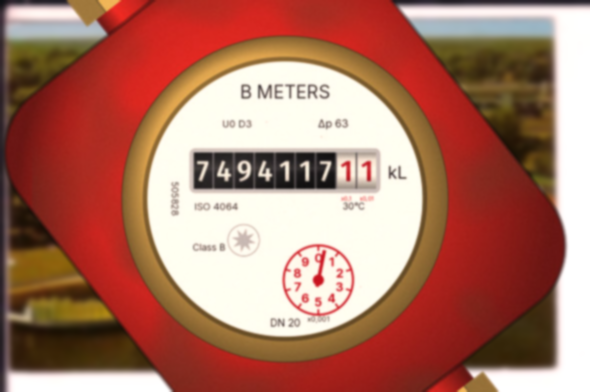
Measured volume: 7494117.110
